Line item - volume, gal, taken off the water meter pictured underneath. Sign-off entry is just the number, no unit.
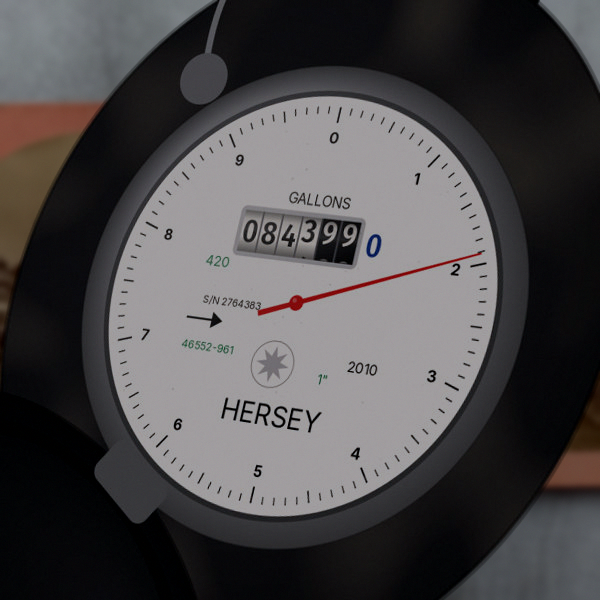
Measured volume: 843991.9
